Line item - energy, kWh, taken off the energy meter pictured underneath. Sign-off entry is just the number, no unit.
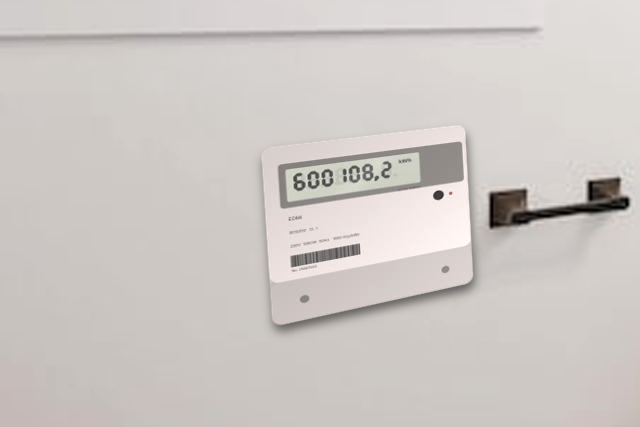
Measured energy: 600108.2
